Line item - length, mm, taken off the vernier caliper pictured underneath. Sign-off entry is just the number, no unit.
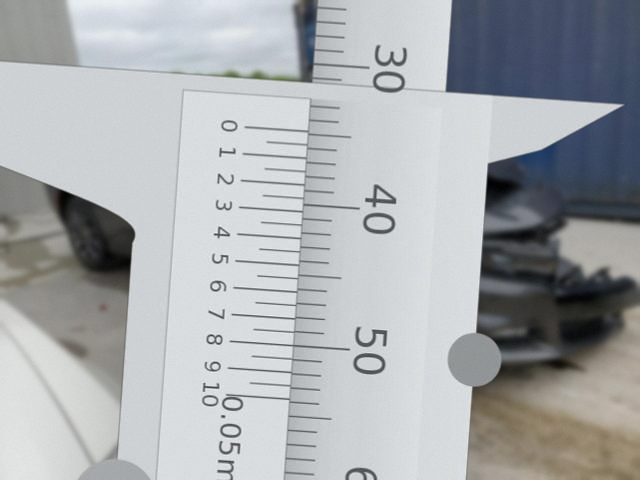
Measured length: 34.8
